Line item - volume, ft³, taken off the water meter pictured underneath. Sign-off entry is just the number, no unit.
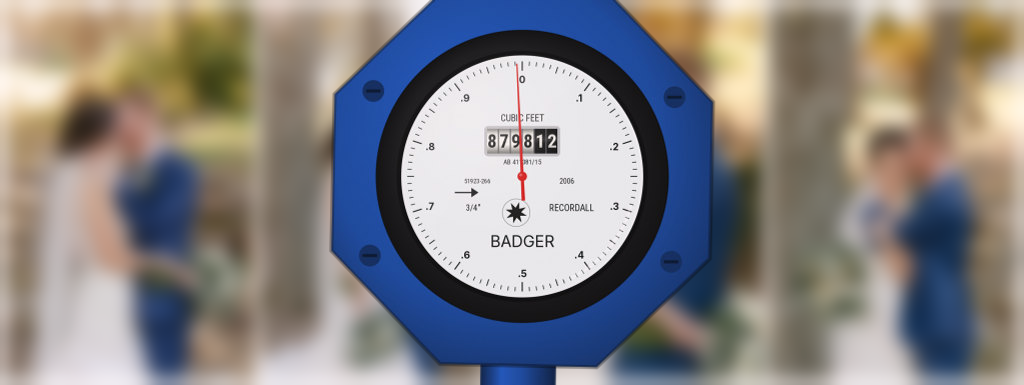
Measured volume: 879811.99
